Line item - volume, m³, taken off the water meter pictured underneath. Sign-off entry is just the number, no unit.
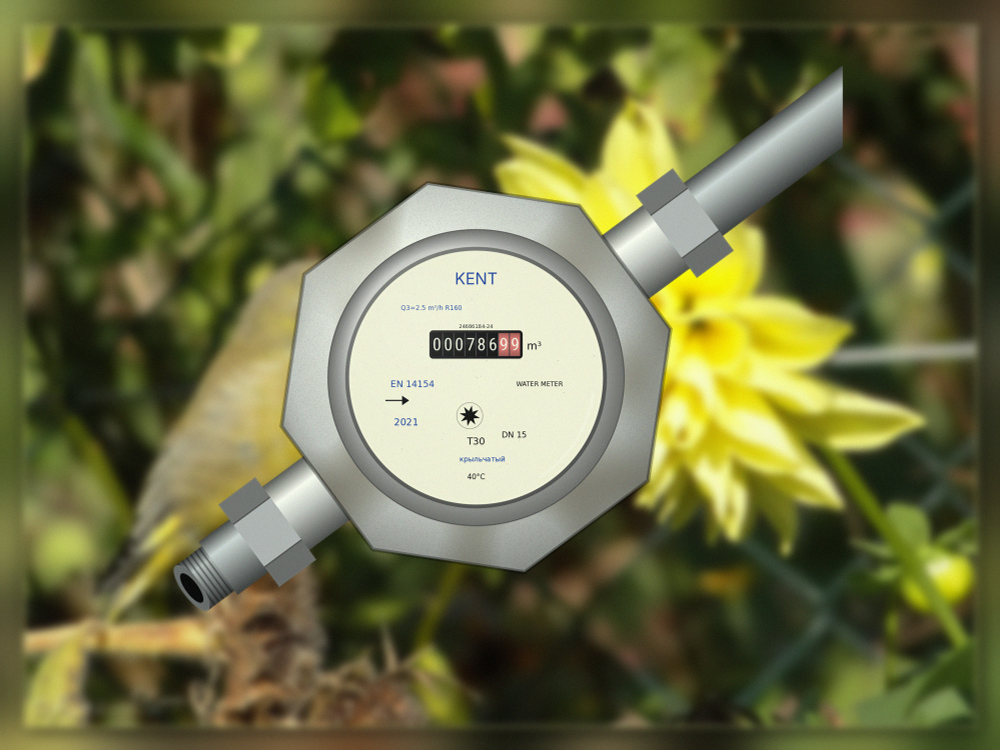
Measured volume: 786.99
